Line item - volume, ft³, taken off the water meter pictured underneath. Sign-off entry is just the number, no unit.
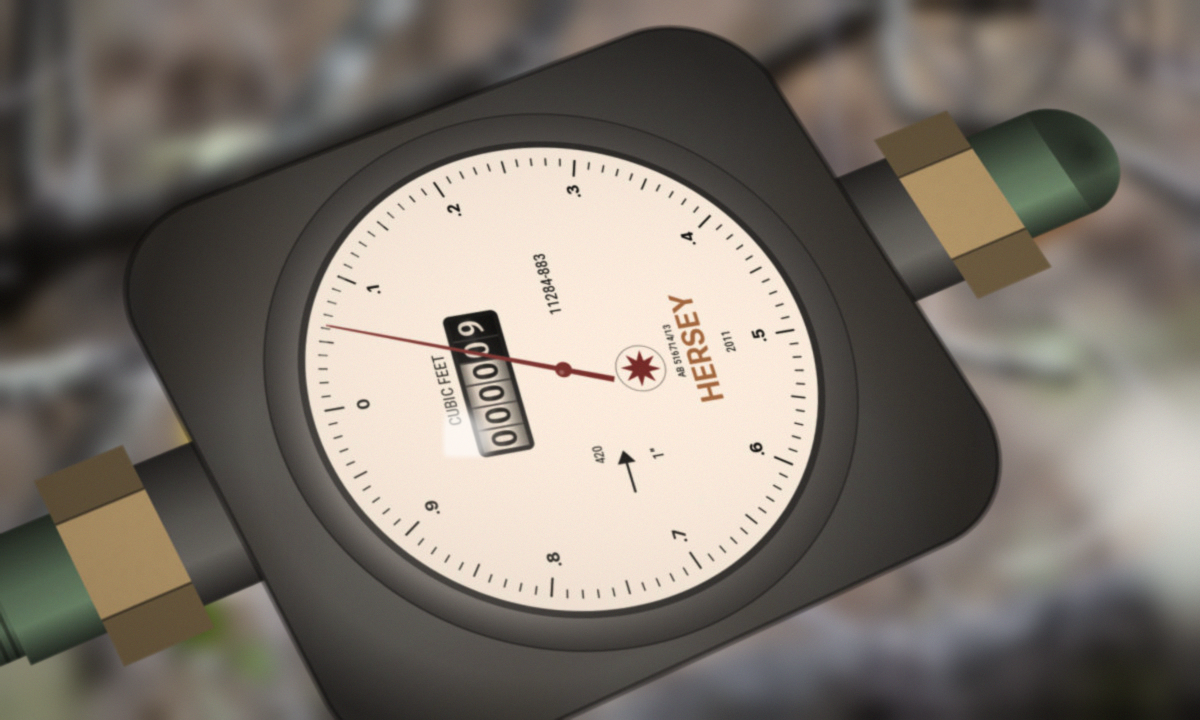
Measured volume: 9.06
